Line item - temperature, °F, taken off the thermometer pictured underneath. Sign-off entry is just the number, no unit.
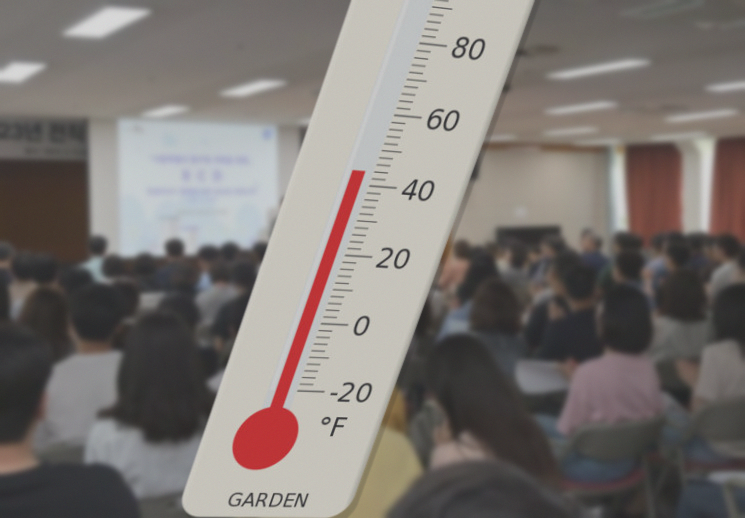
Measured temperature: 44
